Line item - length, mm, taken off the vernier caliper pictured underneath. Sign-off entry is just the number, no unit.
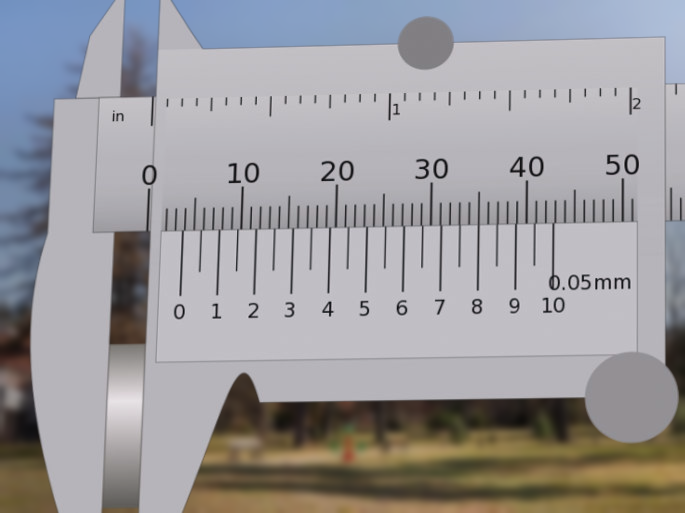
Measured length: 3.8
